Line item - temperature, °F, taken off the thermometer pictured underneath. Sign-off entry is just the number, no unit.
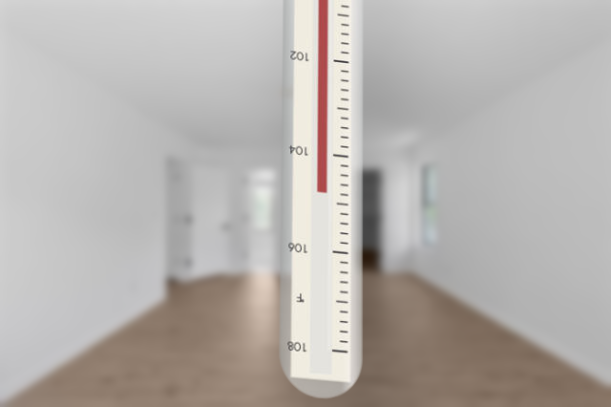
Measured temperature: 104.8
